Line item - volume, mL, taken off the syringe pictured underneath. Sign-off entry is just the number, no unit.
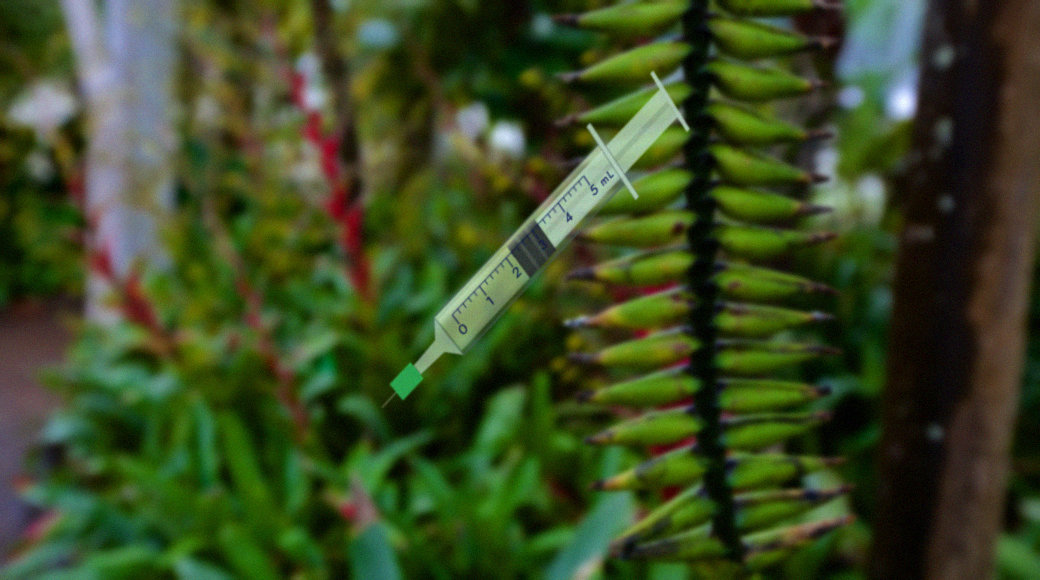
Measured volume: 2.2
